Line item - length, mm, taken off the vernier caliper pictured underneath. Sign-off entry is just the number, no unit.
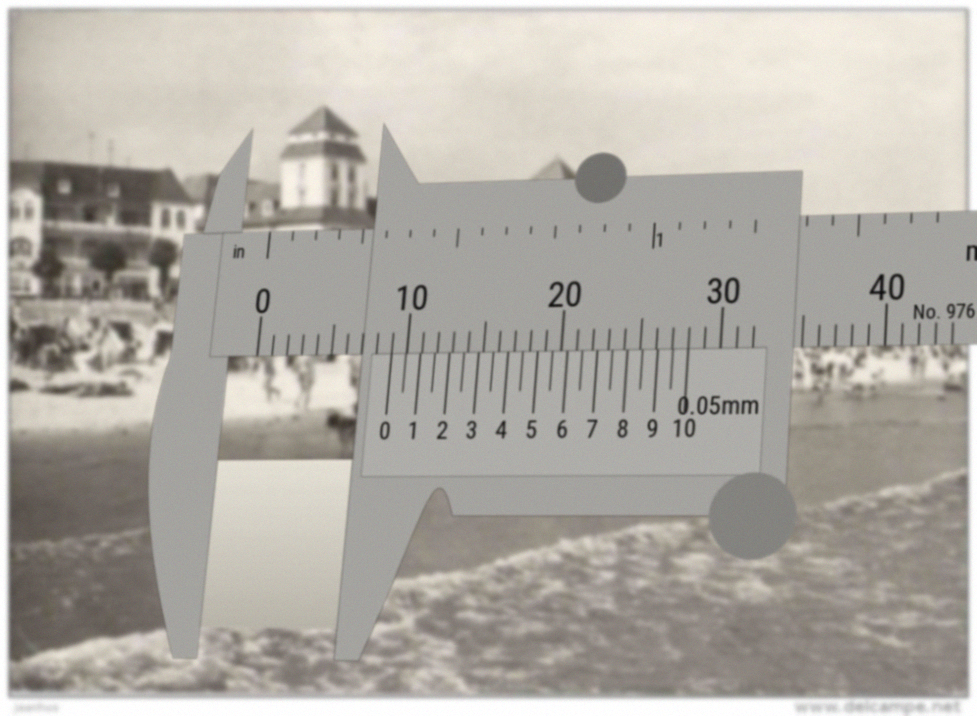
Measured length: 9.0
